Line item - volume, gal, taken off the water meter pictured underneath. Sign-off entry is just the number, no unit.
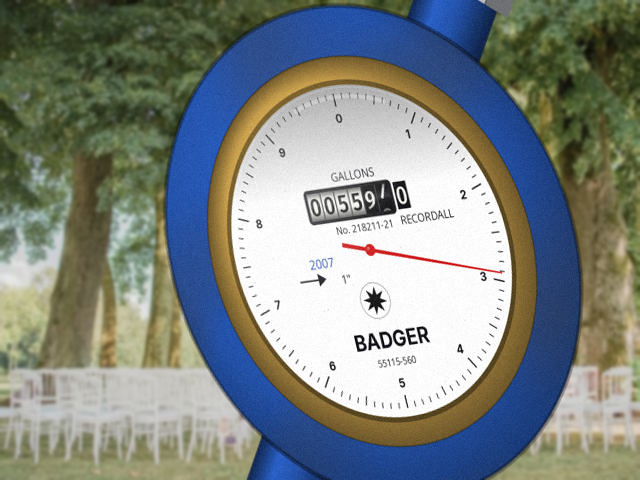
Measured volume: 55972.9
